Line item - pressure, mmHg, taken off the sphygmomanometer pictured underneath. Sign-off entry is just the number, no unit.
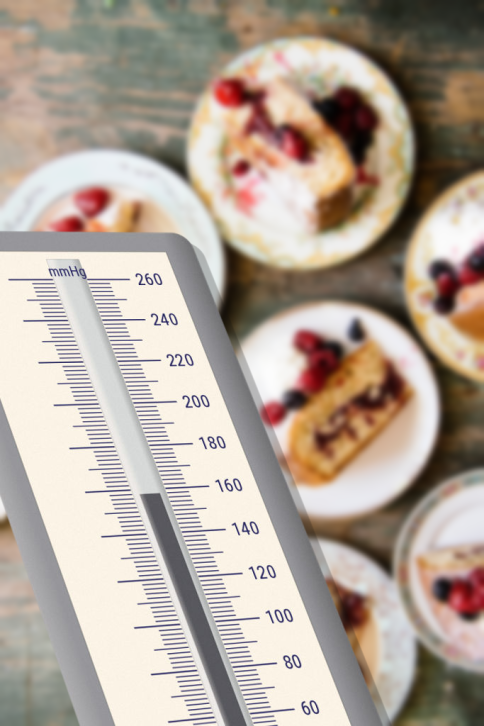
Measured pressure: 158
